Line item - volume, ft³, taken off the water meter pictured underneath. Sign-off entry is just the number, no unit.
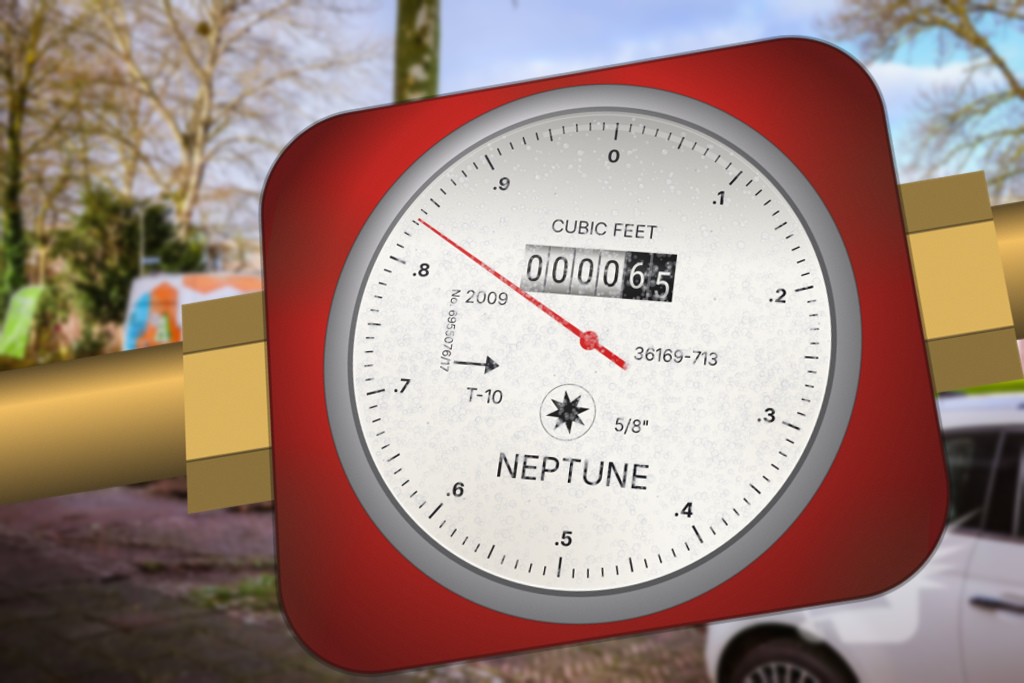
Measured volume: 64.83
